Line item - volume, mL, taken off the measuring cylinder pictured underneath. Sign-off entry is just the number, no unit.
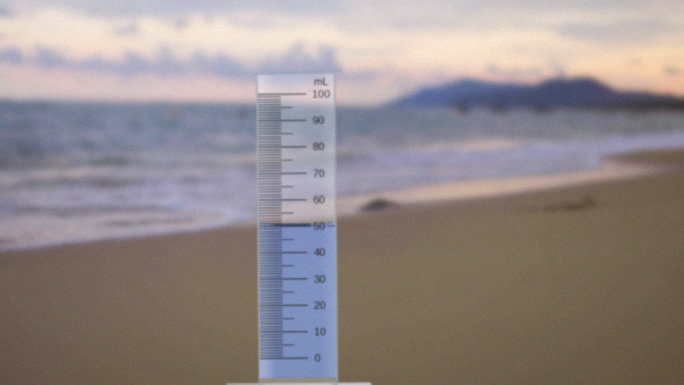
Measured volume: 50
